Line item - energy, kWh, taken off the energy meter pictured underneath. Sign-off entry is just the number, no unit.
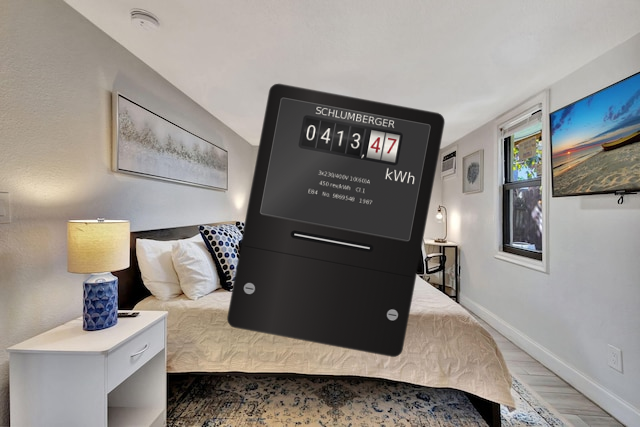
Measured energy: 413.47
